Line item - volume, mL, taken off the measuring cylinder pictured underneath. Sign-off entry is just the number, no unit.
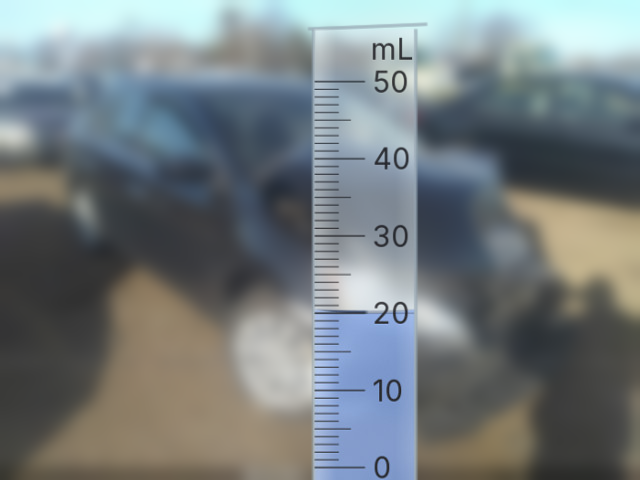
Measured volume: 20
